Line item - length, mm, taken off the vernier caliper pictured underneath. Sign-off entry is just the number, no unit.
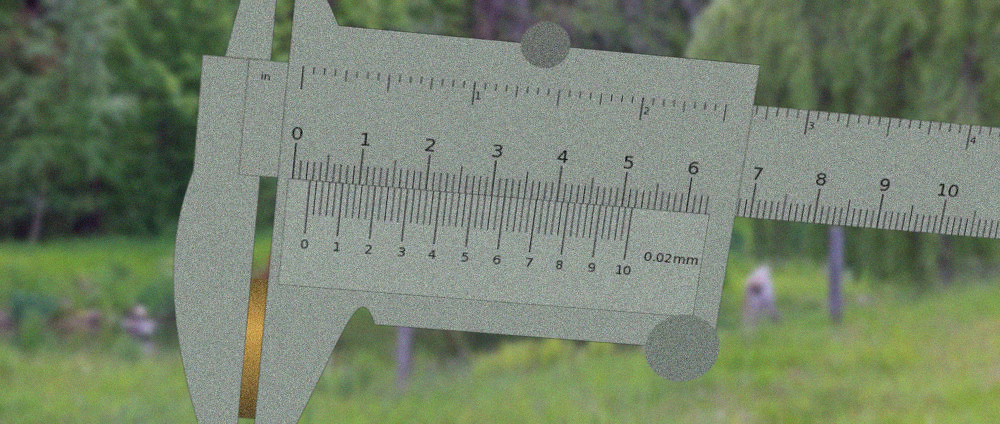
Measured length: 2.6
